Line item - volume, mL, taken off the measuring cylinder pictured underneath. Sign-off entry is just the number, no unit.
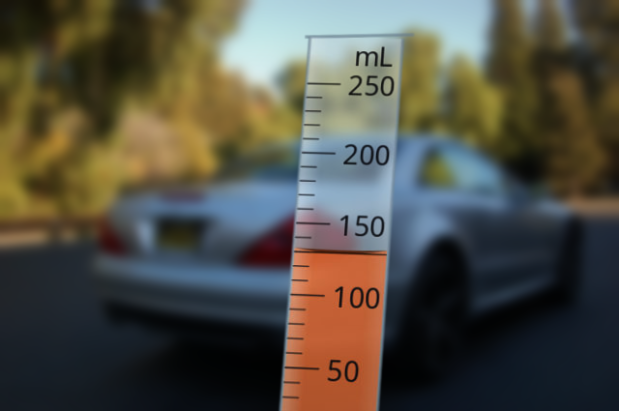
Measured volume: 130
